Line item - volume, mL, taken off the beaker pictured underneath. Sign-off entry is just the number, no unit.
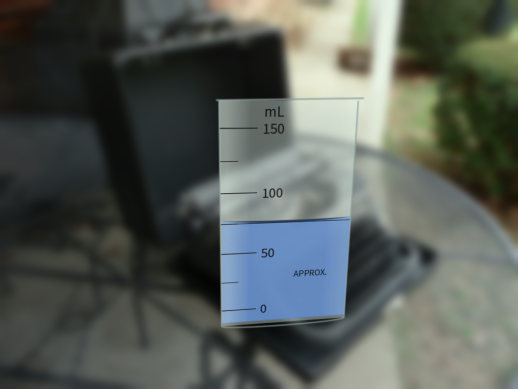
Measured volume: 75
